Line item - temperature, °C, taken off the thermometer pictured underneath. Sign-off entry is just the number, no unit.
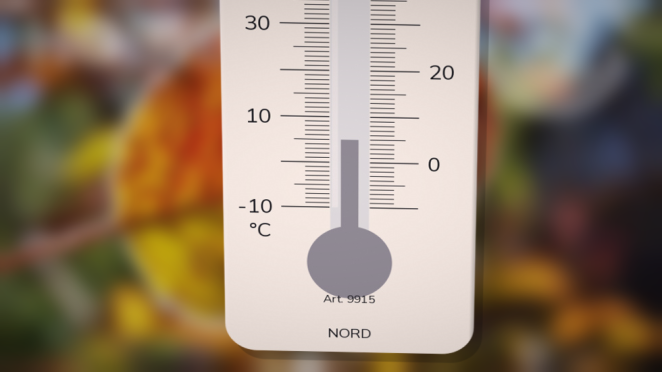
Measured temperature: 5
